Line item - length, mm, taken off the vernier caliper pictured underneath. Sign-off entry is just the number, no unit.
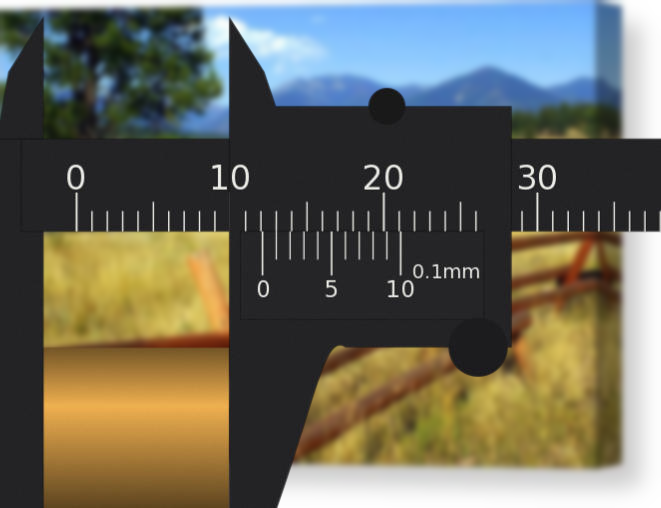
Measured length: 12.1
